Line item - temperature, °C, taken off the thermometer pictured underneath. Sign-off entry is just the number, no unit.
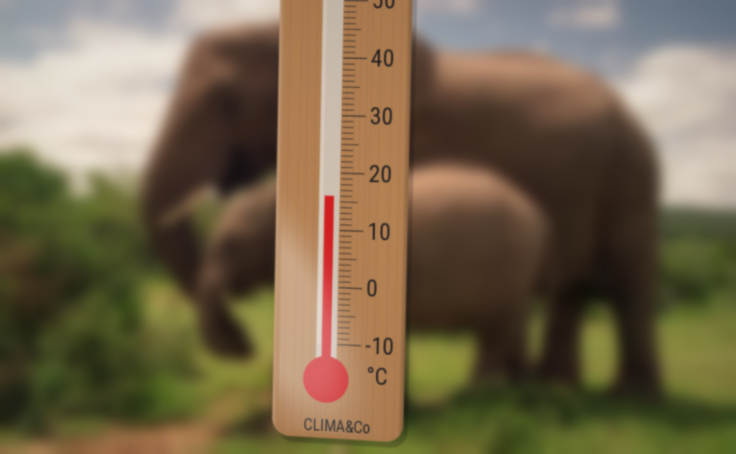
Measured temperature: 16
